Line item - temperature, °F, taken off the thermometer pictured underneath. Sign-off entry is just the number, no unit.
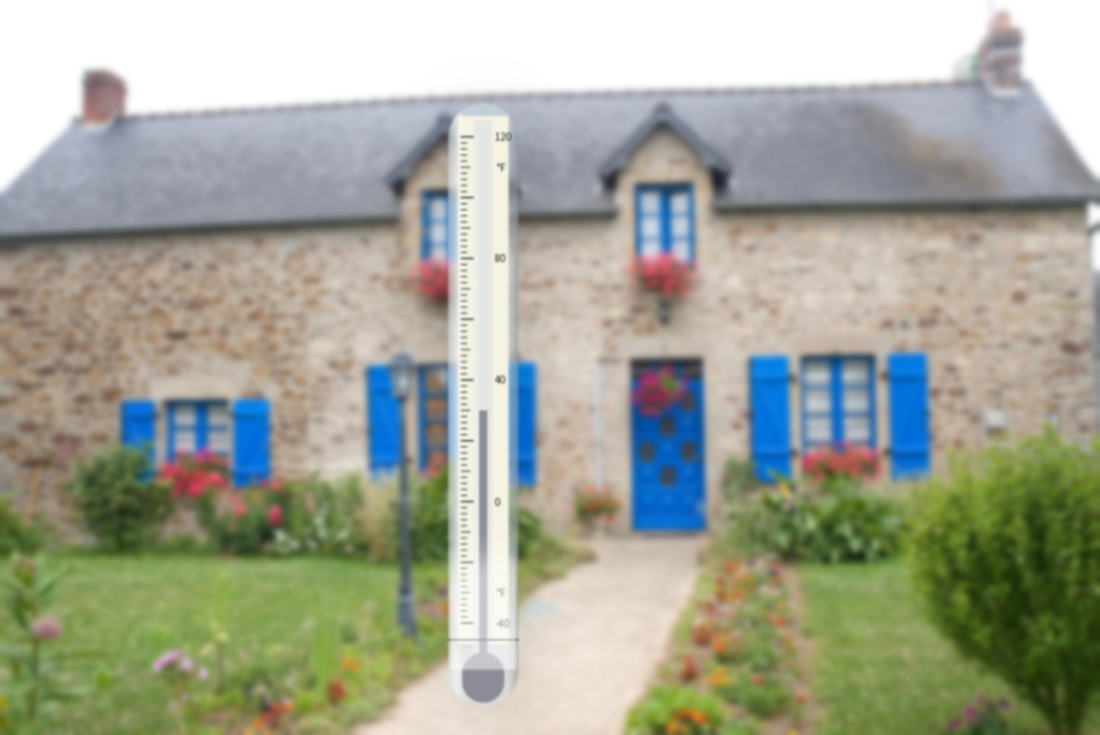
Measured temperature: 30
